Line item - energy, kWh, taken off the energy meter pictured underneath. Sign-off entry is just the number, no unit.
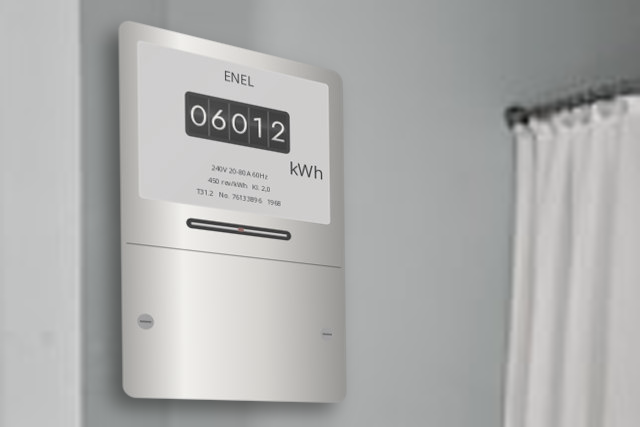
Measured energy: 6012
